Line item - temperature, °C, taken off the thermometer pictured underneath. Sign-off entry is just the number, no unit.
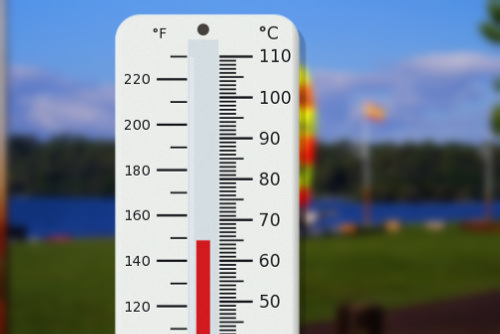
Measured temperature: 65
